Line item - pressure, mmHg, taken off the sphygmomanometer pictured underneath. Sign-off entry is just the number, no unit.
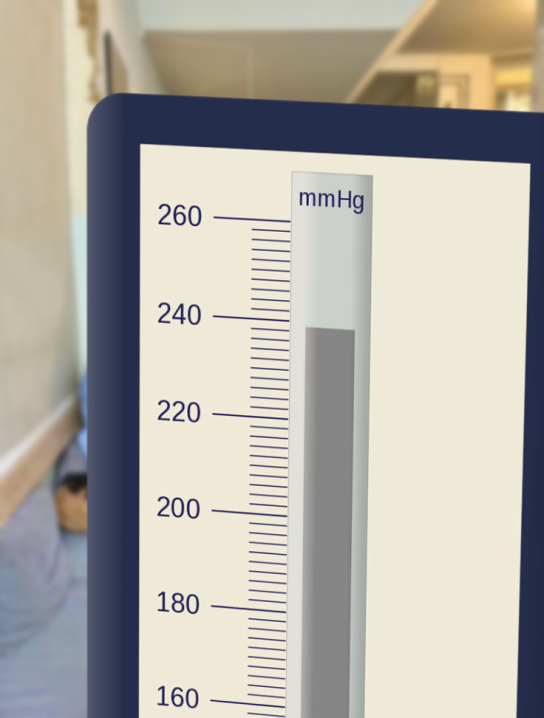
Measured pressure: 239
